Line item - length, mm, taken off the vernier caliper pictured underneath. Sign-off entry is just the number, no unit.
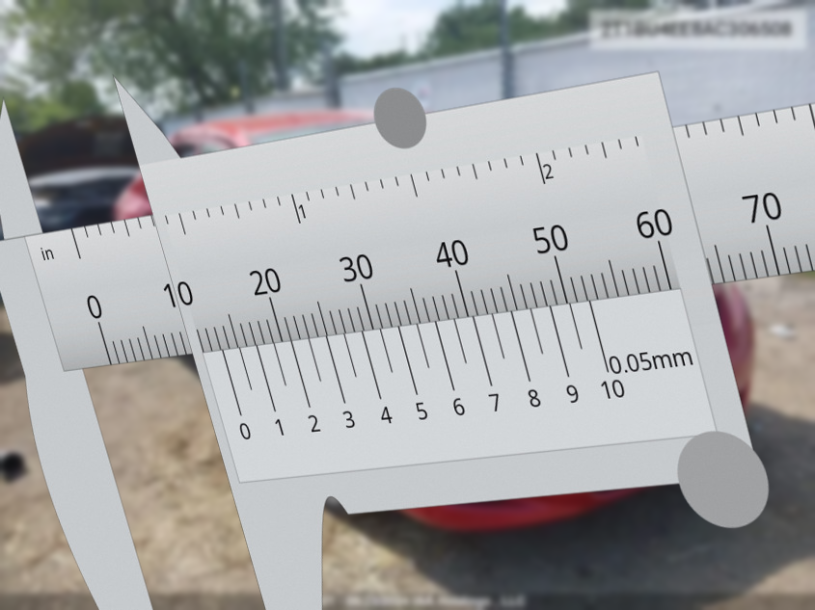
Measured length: 13.2
